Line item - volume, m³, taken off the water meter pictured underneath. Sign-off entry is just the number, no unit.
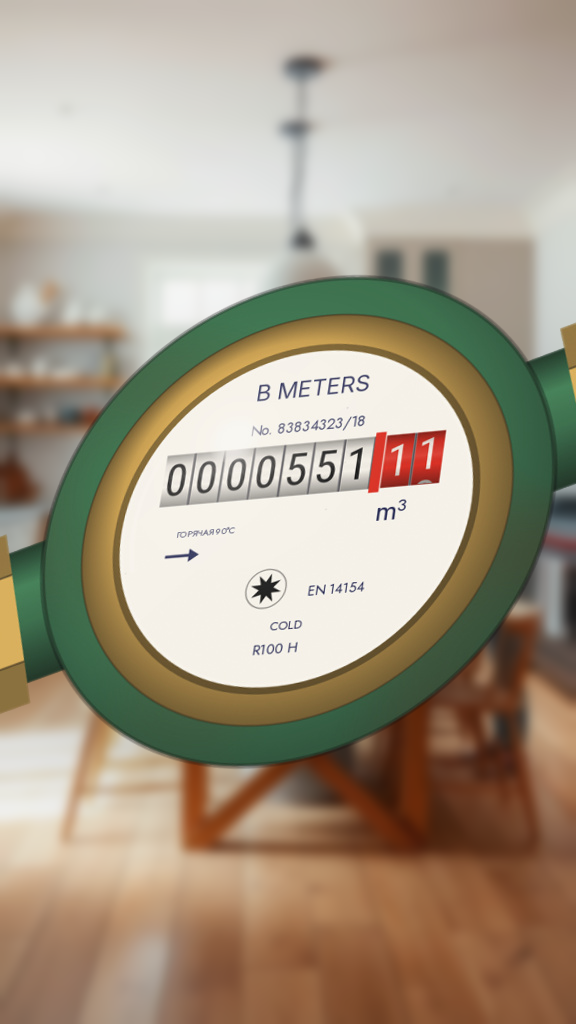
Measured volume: 551.11
